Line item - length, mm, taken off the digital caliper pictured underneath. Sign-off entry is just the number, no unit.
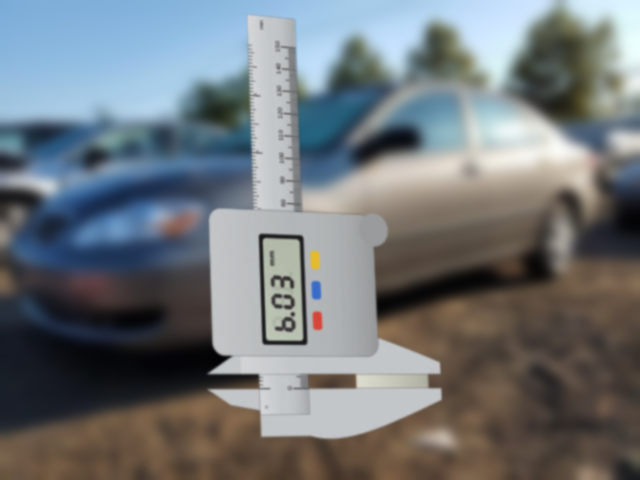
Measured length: 6.03
